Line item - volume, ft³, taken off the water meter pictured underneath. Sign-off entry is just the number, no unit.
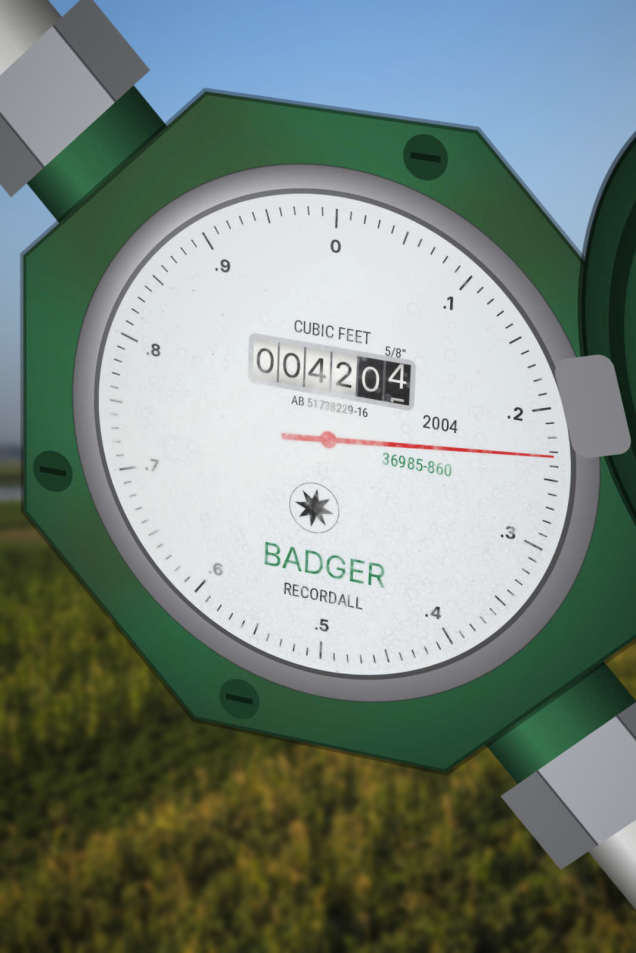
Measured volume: 4204.23
